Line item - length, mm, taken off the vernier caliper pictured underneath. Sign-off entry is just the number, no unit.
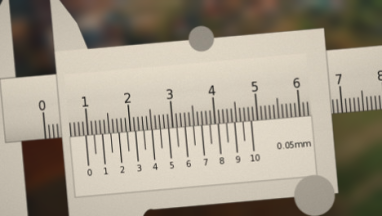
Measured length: 9.5
